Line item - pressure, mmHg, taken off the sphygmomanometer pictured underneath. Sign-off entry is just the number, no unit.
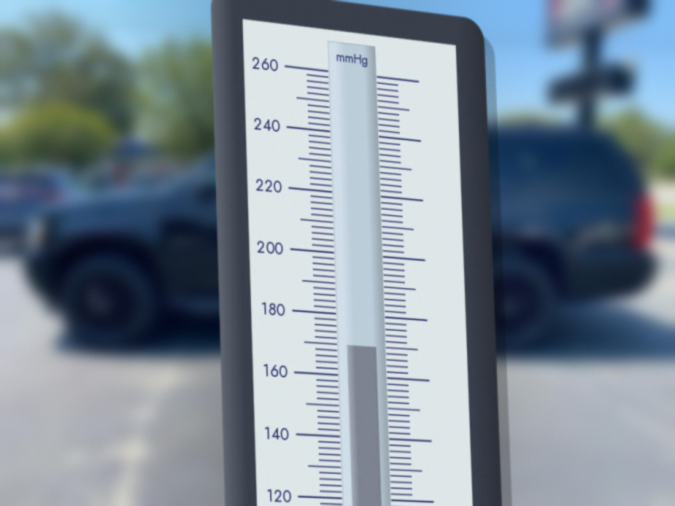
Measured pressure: 170
